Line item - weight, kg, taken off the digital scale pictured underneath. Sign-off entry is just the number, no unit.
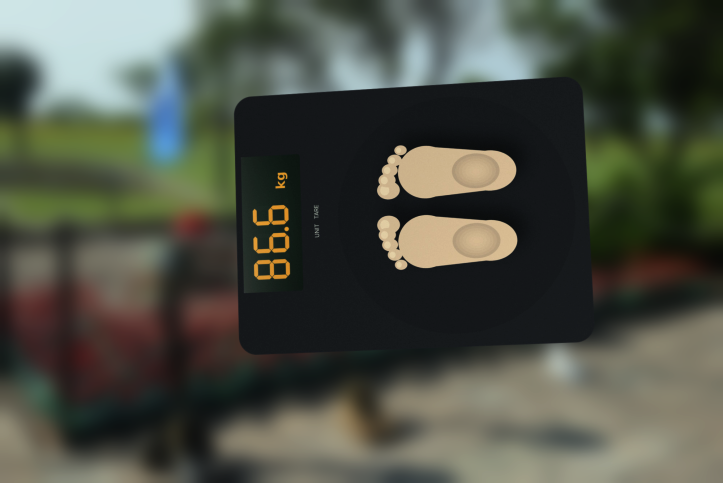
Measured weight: 86.6
